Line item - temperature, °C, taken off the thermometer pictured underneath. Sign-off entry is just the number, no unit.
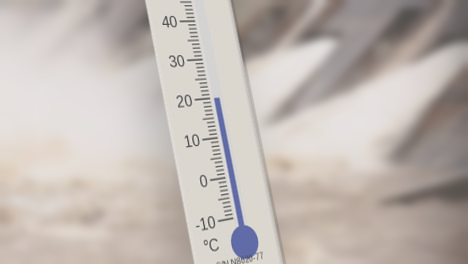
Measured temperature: 20
